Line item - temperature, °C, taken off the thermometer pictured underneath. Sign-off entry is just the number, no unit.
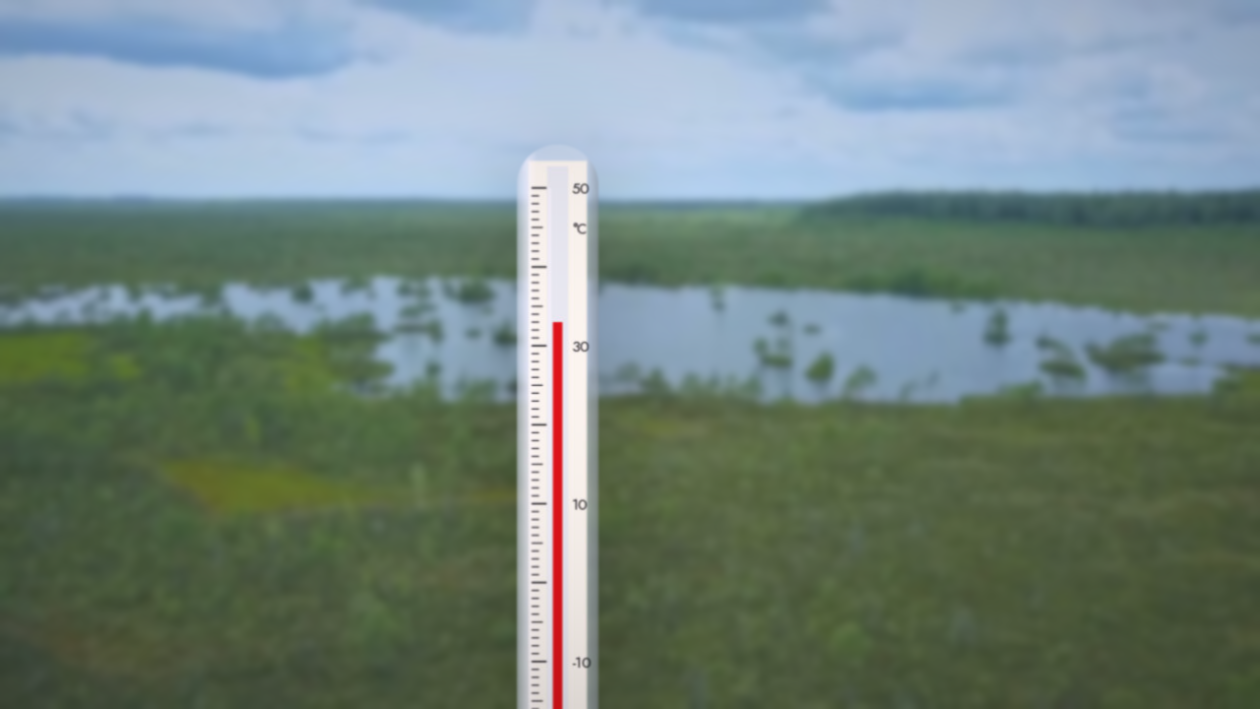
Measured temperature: 33
